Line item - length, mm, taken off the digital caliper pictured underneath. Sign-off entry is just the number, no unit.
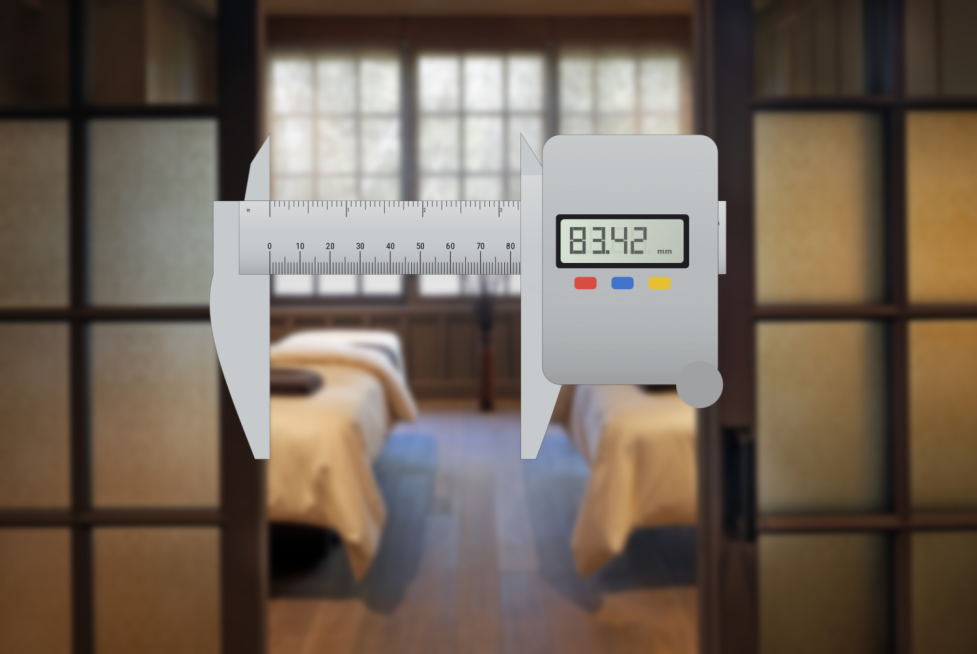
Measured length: 83.42
